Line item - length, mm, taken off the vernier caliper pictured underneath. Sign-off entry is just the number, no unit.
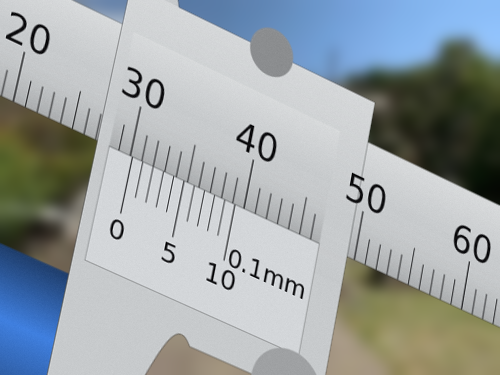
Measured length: 30.2
